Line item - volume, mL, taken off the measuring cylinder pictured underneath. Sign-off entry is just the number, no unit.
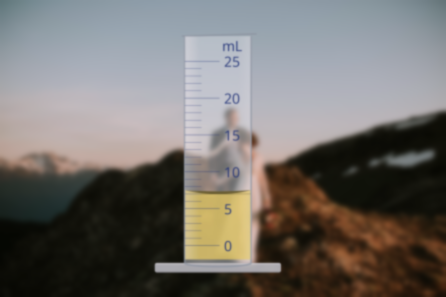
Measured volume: 7
